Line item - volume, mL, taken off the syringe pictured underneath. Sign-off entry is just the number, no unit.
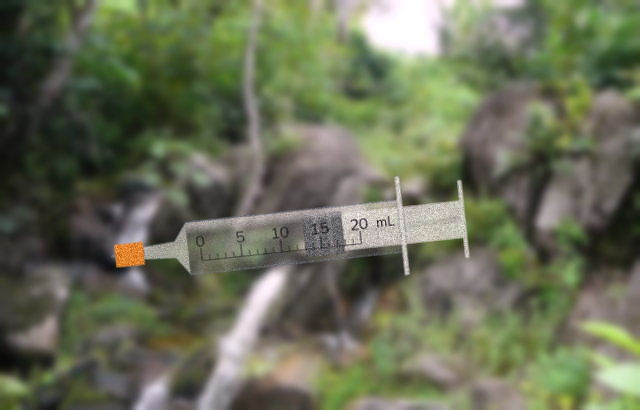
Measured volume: 13
